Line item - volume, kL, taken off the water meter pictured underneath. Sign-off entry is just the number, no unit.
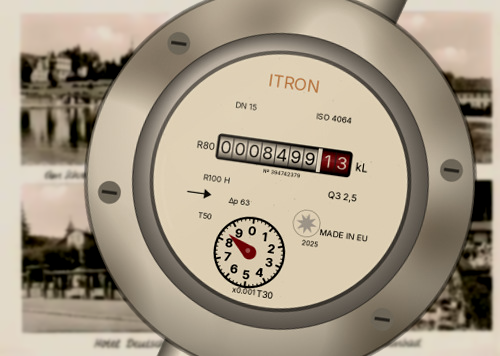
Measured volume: 8499.138
